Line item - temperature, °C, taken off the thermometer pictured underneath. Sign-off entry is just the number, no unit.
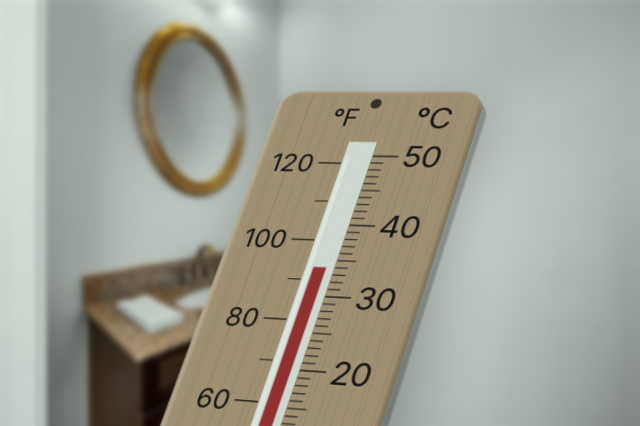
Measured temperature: 34
